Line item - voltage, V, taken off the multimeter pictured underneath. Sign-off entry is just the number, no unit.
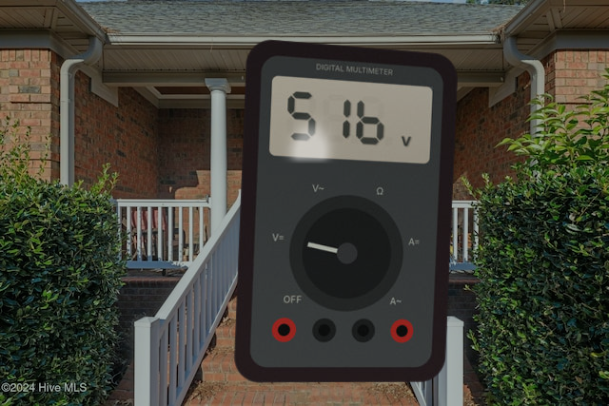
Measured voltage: 516
